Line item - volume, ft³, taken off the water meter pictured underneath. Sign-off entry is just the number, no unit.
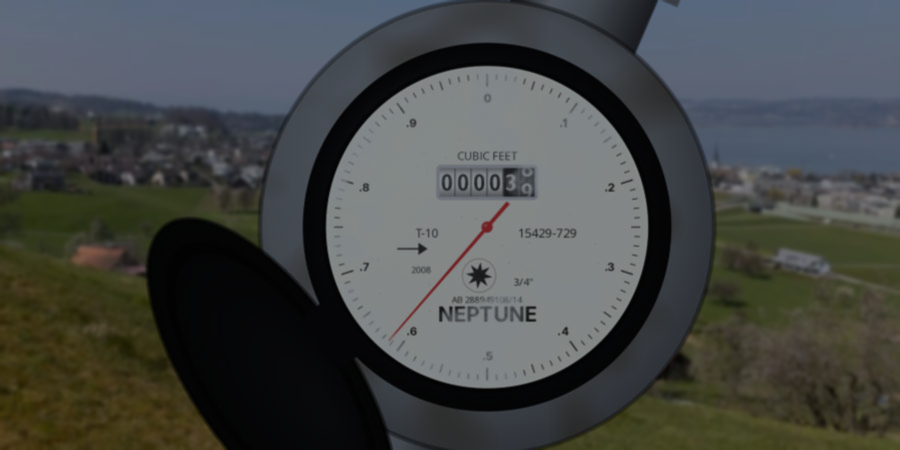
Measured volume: 38.61
